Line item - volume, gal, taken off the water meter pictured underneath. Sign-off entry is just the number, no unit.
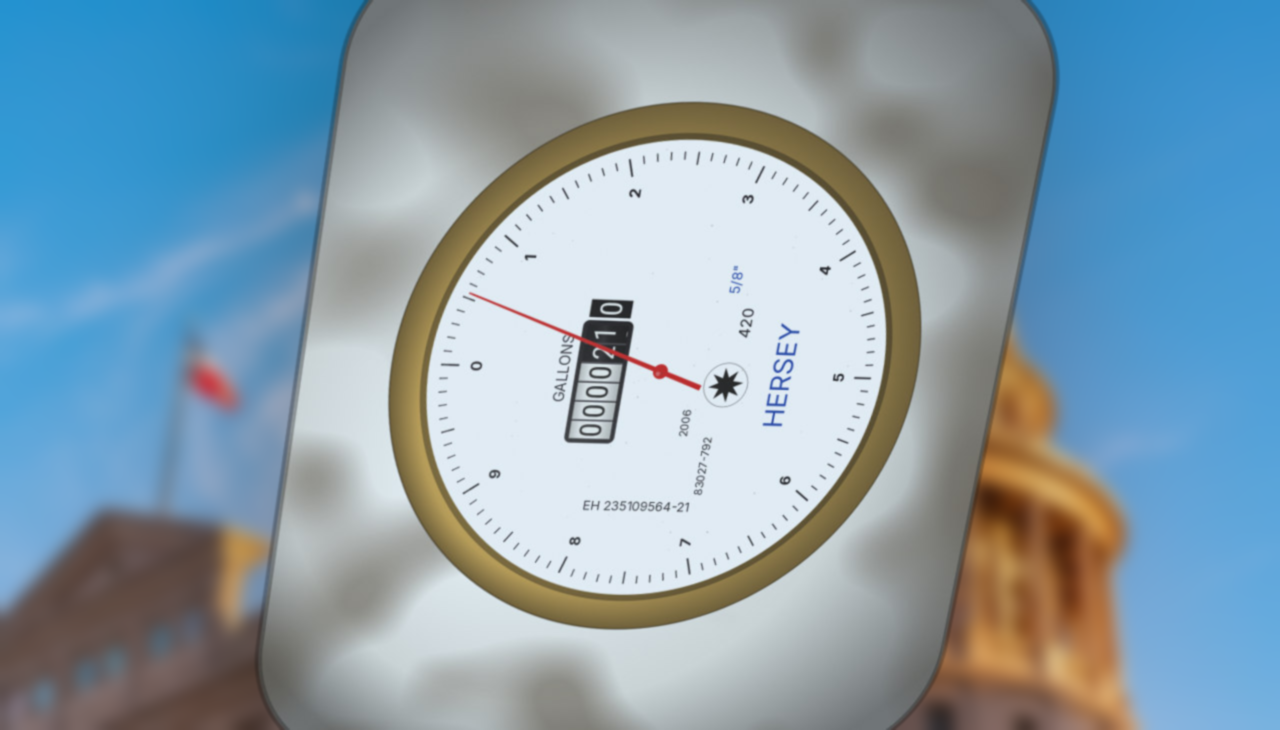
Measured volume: 210.5
